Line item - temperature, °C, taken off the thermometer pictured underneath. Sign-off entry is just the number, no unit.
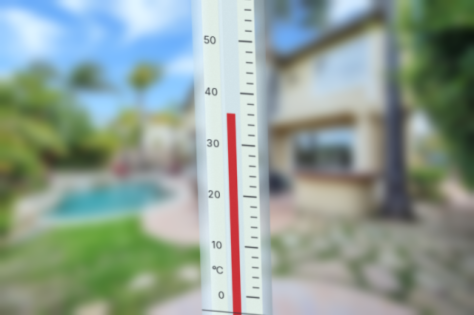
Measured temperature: 36
